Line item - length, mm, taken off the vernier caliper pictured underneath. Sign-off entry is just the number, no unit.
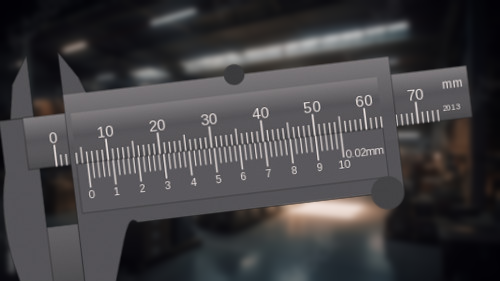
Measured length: 6.0
